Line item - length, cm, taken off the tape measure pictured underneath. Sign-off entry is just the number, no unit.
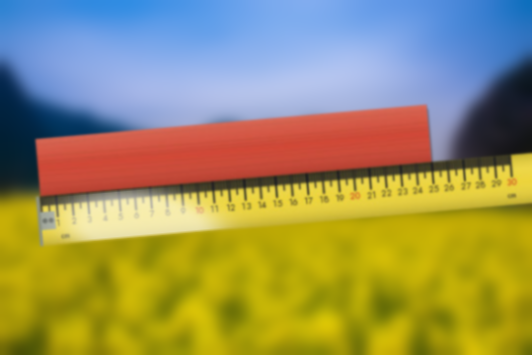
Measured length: 25
